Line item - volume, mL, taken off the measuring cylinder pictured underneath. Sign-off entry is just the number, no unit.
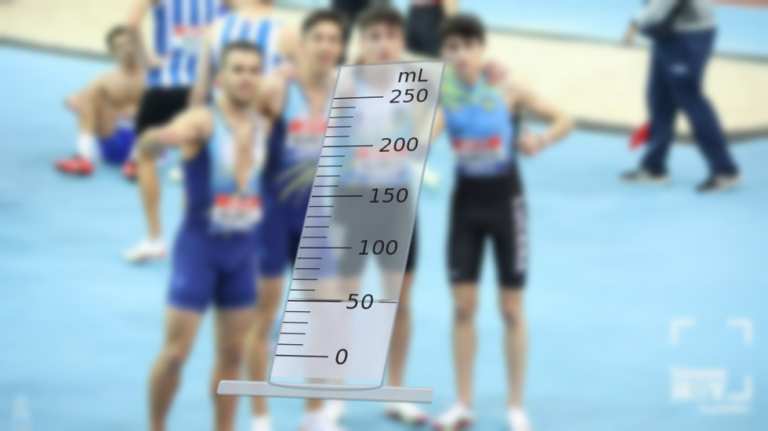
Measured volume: 50
